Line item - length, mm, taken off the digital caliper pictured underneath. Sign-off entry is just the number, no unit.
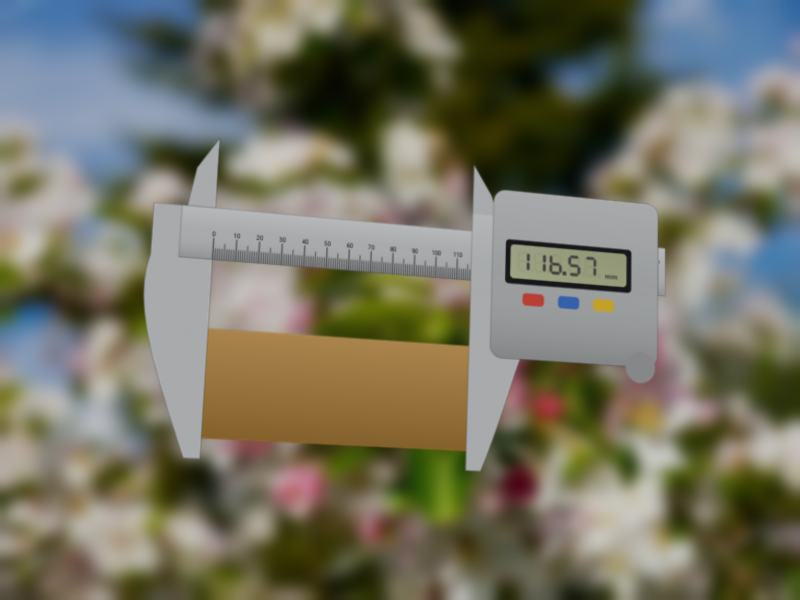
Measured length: 116.57
